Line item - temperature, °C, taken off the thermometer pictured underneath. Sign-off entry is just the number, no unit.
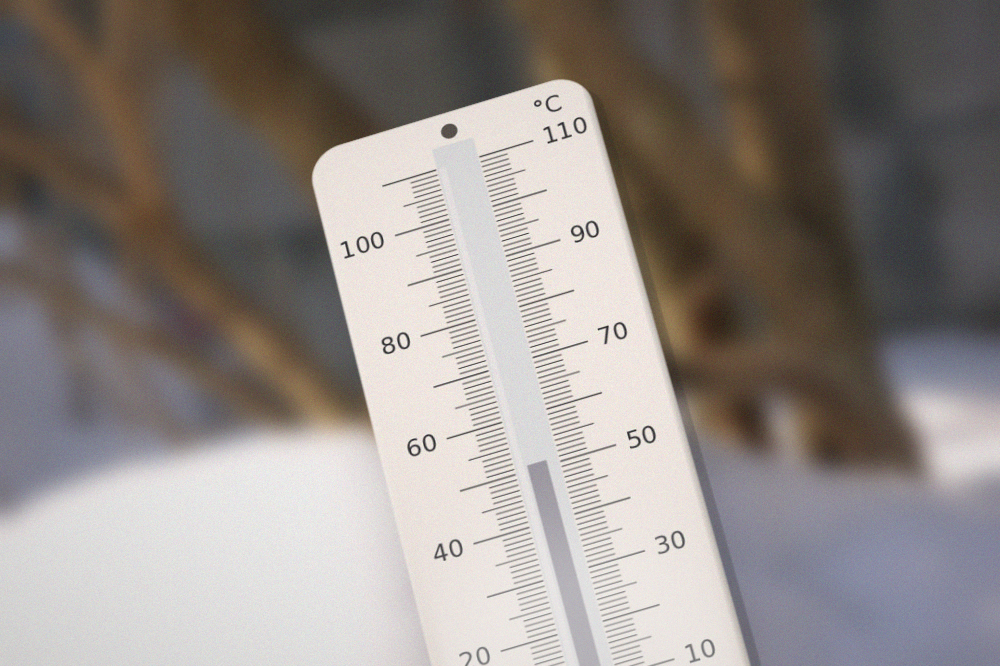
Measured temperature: 51
